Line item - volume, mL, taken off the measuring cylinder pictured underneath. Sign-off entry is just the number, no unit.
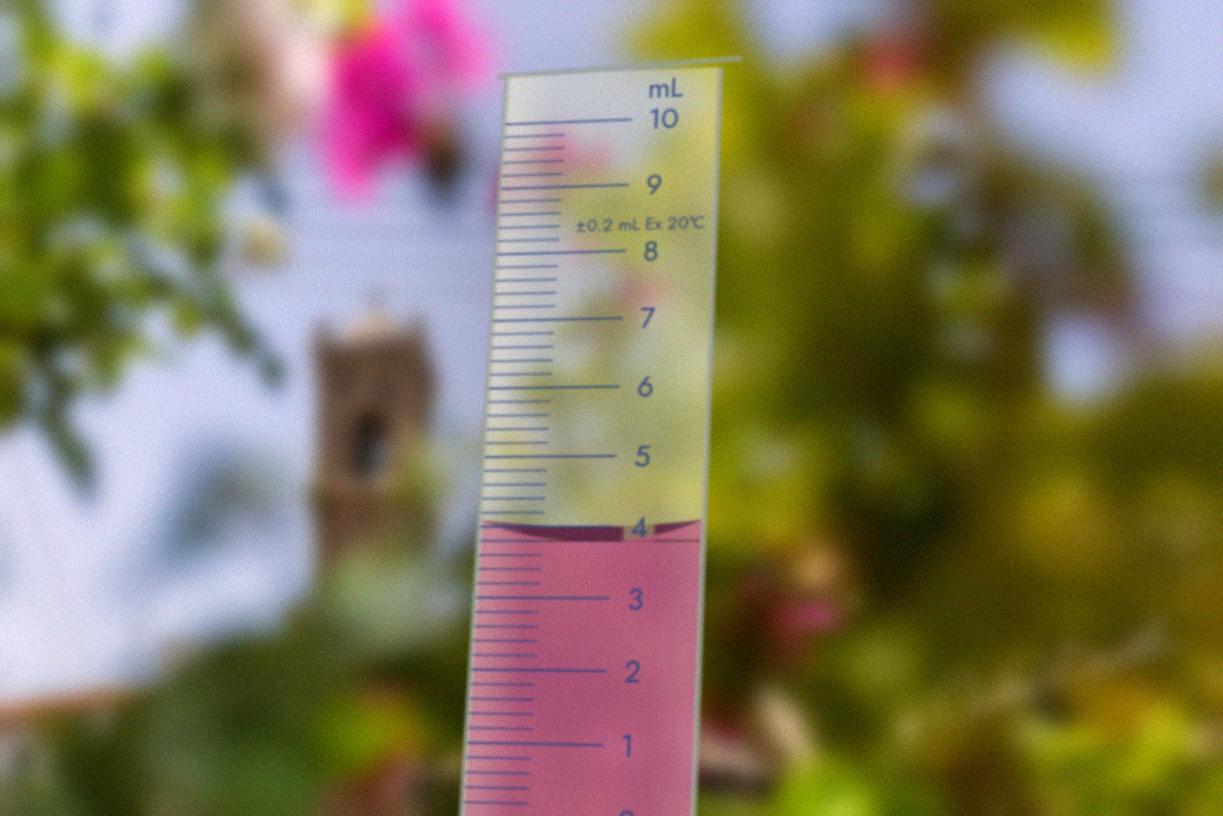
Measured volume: 3.8
